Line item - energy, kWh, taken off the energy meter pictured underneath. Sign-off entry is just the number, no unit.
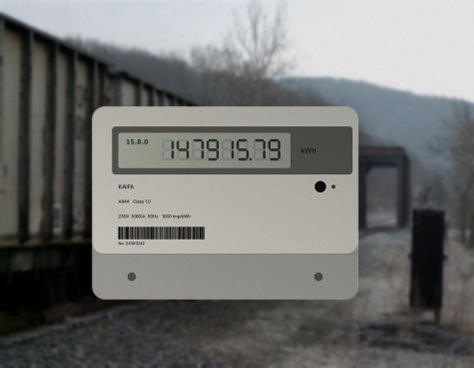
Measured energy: 147915.79
